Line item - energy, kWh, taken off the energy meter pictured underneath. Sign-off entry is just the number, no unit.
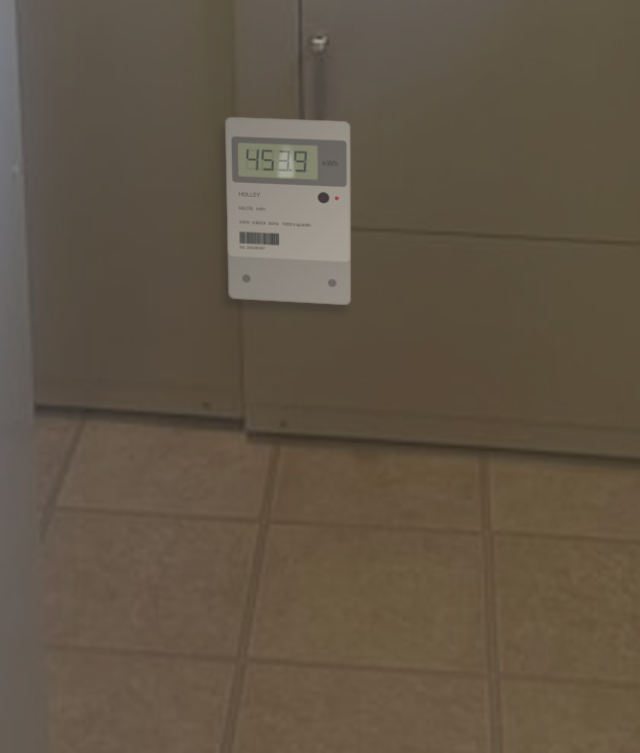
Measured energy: 453.9
